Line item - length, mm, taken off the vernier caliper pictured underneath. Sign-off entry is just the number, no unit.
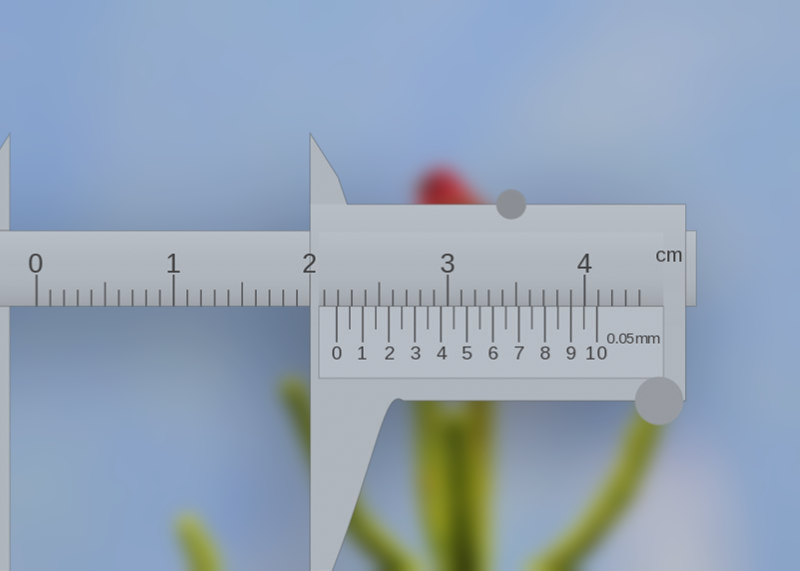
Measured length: 21.9
